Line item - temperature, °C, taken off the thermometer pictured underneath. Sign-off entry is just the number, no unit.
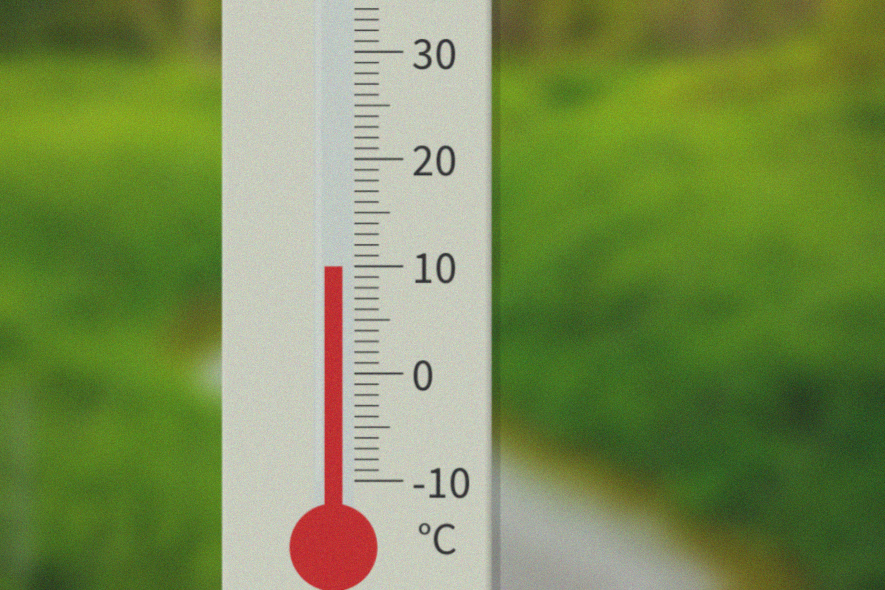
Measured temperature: 10
